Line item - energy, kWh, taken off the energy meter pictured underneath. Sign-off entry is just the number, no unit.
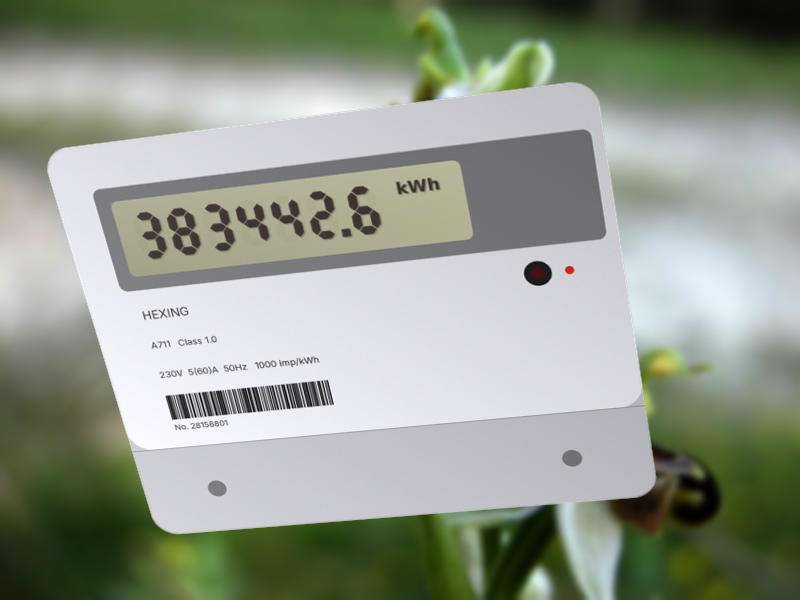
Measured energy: 383442.6
